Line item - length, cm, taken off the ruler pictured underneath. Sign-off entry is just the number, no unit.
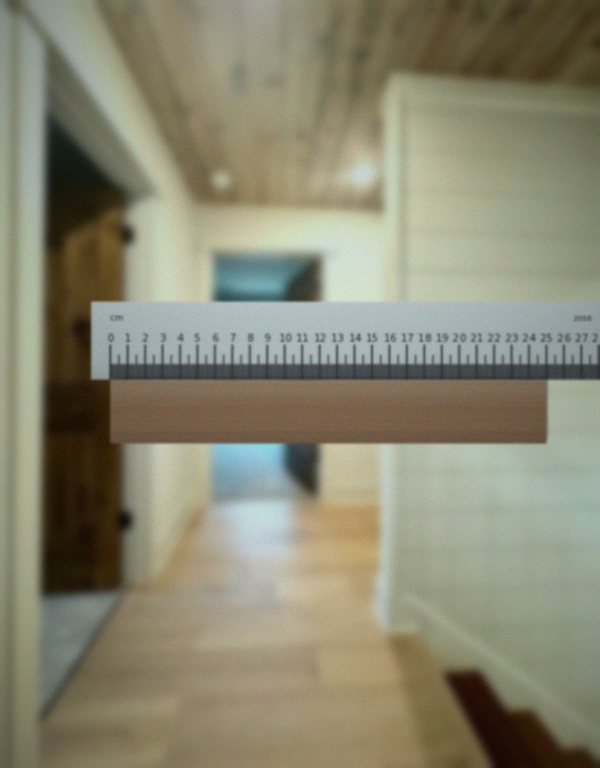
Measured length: 25
